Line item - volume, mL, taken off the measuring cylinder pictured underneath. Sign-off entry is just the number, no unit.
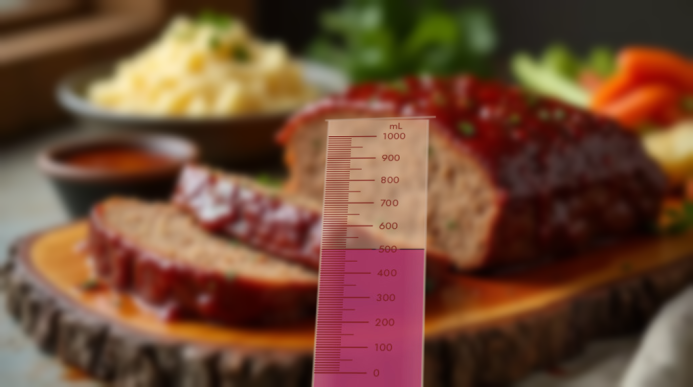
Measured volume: 500
